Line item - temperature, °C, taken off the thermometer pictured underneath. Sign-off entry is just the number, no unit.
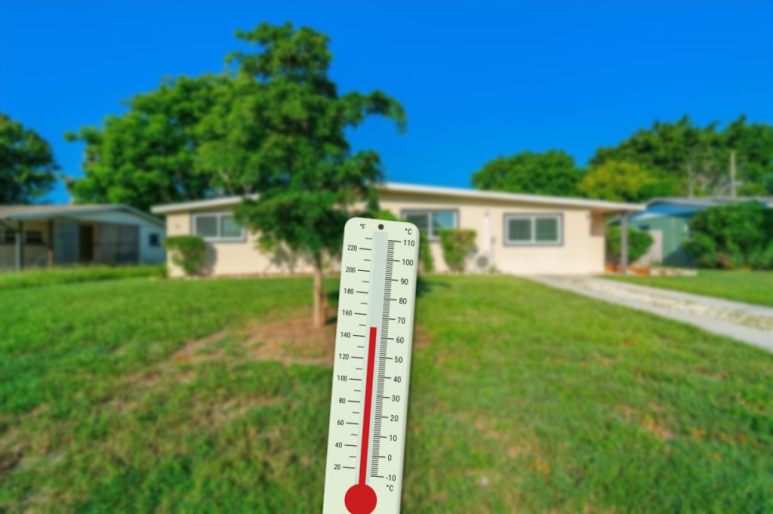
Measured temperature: 65
